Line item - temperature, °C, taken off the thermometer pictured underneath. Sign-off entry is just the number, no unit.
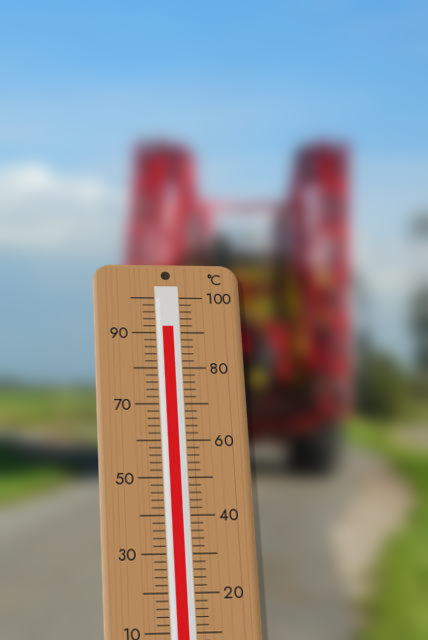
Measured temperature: 92
